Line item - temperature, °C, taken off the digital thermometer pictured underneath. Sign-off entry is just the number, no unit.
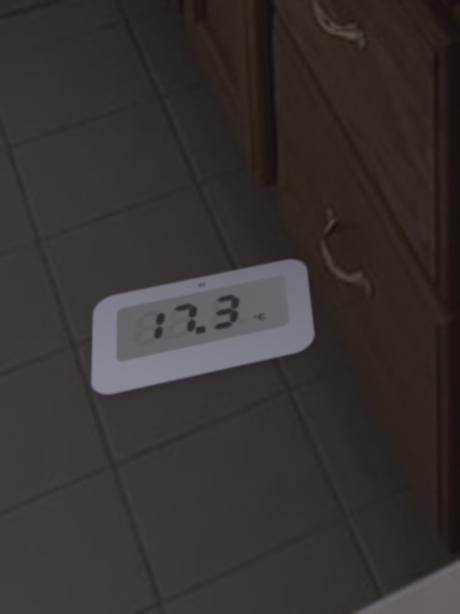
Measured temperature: 17.3
